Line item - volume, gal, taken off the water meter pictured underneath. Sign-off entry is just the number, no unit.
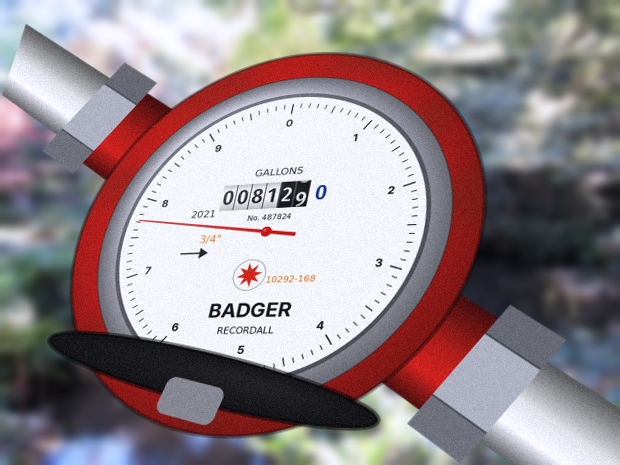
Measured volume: 81287.7
